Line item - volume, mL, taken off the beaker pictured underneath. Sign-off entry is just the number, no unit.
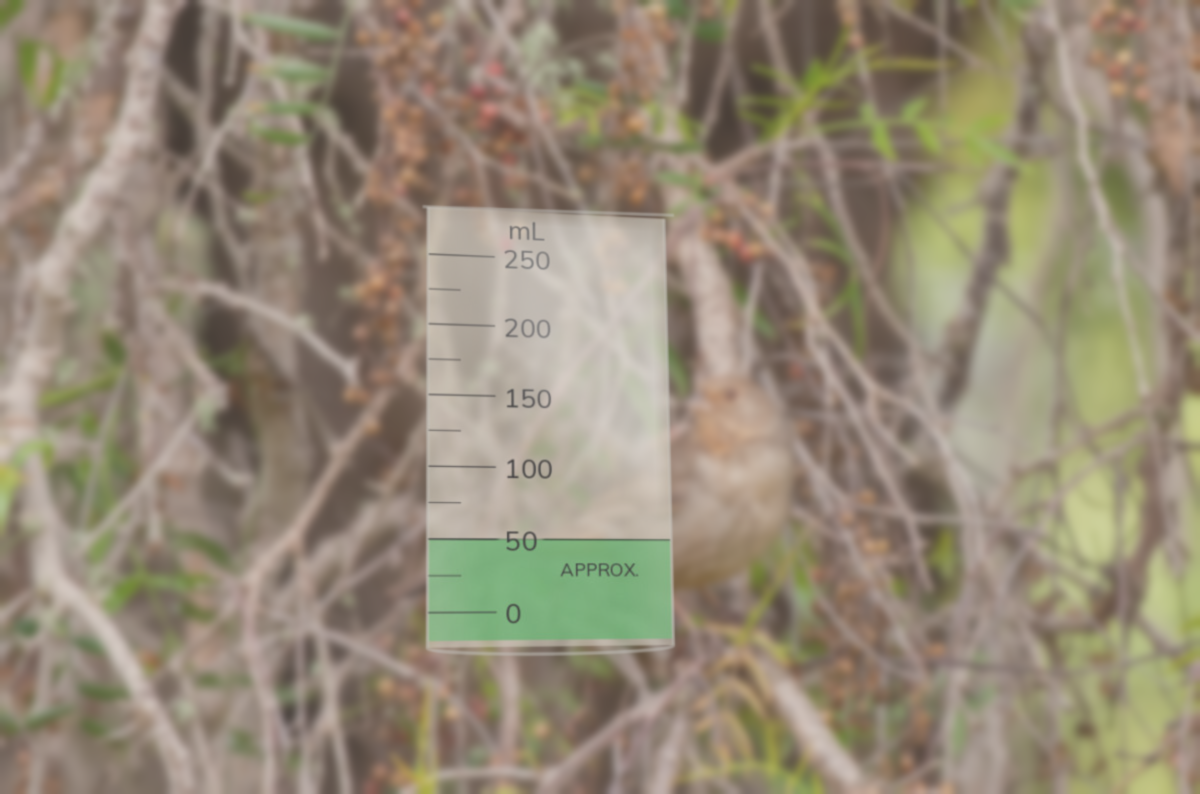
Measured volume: 50
